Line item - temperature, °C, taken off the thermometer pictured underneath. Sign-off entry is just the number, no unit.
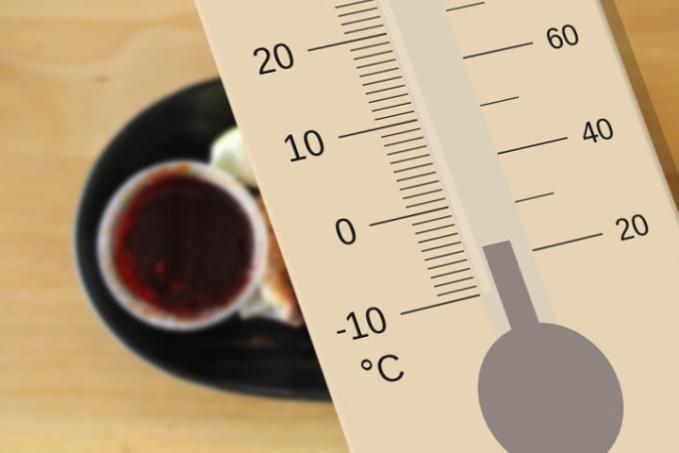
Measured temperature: -5
